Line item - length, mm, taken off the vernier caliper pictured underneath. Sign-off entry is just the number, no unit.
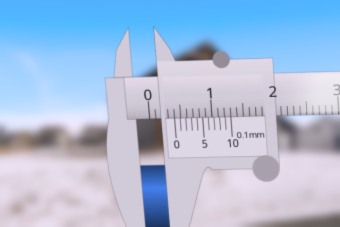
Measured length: 4.0
